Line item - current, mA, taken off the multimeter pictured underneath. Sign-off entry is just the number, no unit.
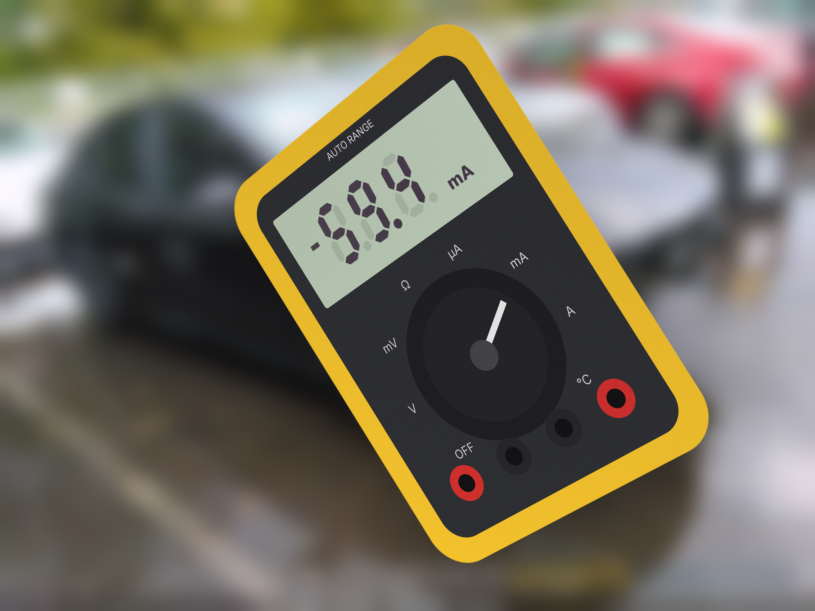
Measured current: -59.4
